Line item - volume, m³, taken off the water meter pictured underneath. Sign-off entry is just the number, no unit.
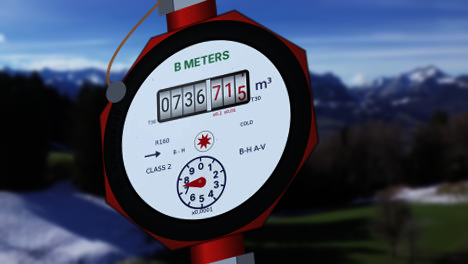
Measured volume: 736.7147
